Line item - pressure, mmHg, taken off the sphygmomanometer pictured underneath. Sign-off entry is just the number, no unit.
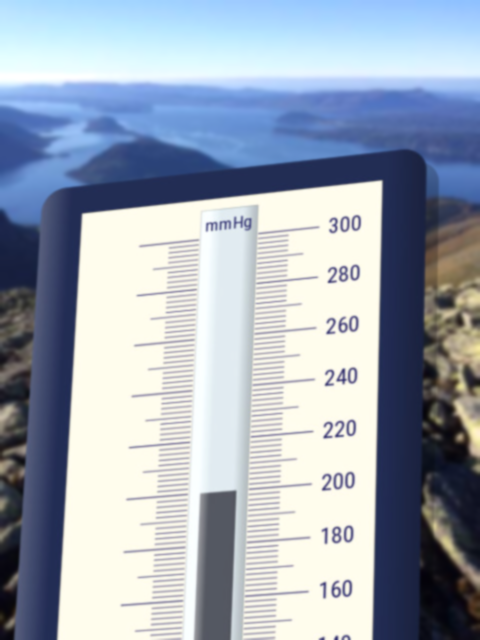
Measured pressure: 200
